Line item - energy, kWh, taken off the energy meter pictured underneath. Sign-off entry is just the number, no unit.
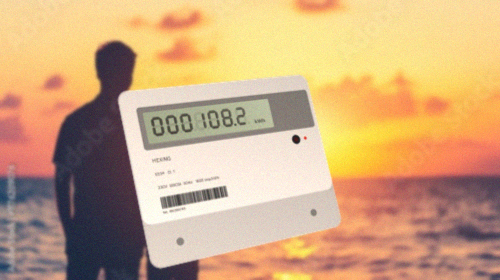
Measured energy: 108.2
